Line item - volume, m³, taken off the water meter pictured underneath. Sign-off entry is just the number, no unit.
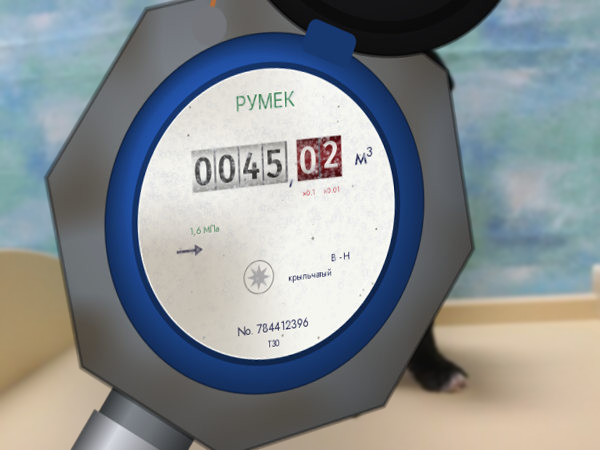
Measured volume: 45.02
